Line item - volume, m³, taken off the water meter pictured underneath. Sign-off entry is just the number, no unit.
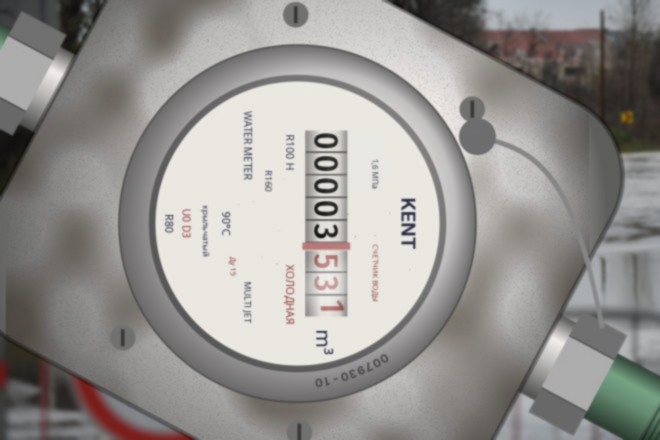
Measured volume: 3.531
